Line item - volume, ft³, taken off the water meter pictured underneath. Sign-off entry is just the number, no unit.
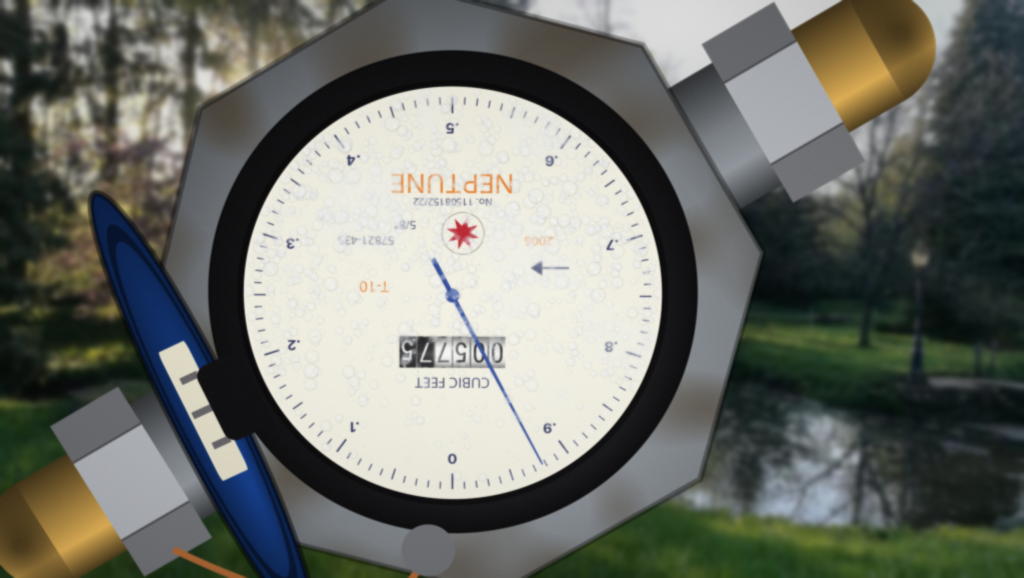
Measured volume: 5774.92
